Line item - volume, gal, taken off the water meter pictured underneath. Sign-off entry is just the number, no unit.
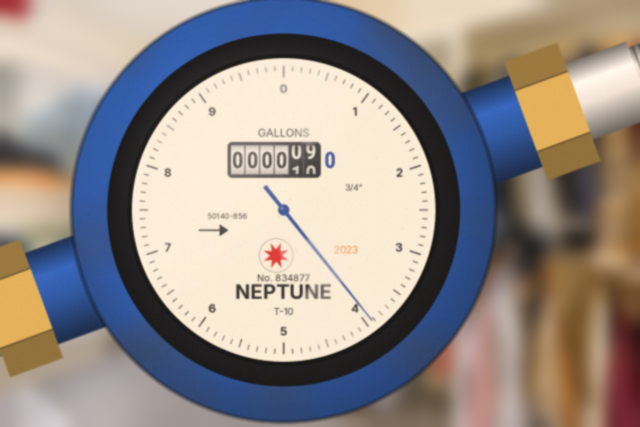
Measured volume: 93.9
